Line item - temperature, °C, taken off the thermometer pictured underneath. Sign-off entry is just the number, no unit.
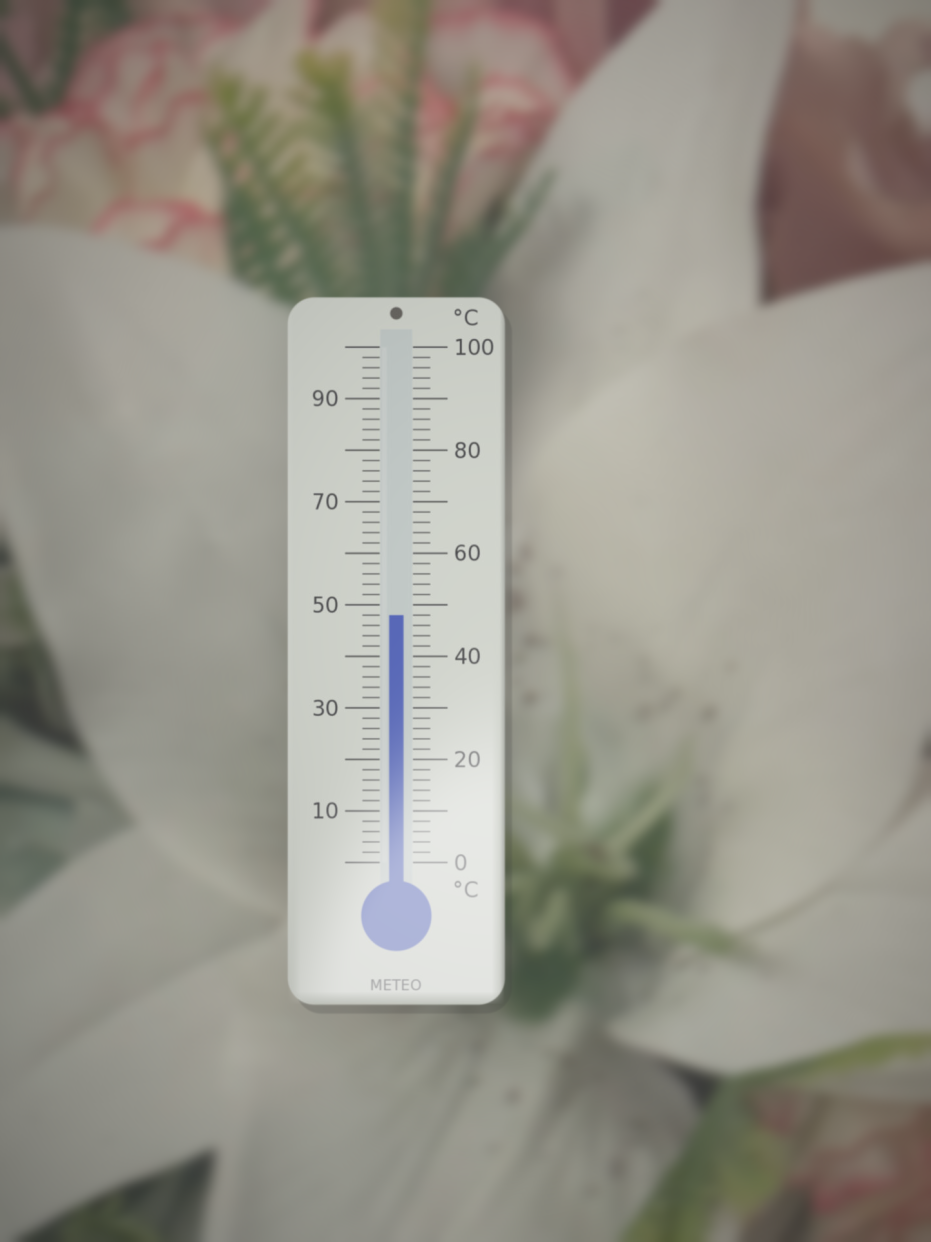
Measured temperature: 48
